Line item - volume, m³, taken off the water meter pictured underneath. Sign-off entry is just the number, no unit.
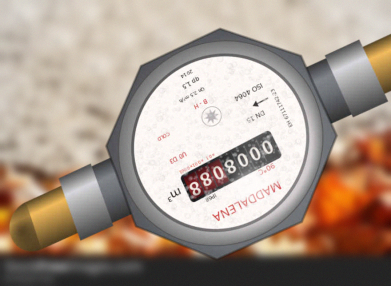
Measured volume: 8.088
